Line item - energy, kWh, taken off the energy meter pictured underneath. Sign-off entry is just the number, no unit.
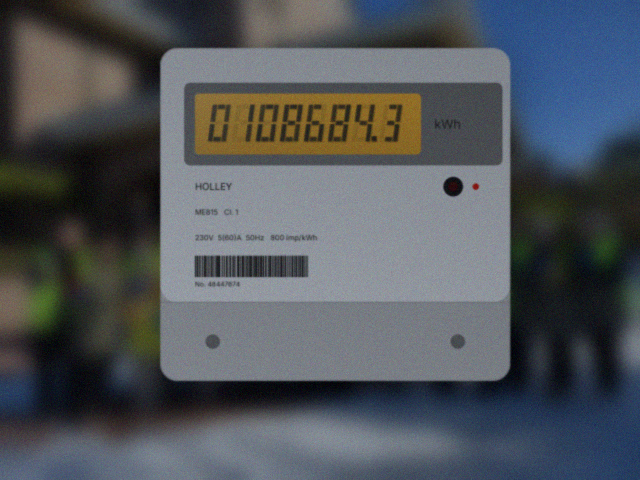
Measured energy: 108684.3
